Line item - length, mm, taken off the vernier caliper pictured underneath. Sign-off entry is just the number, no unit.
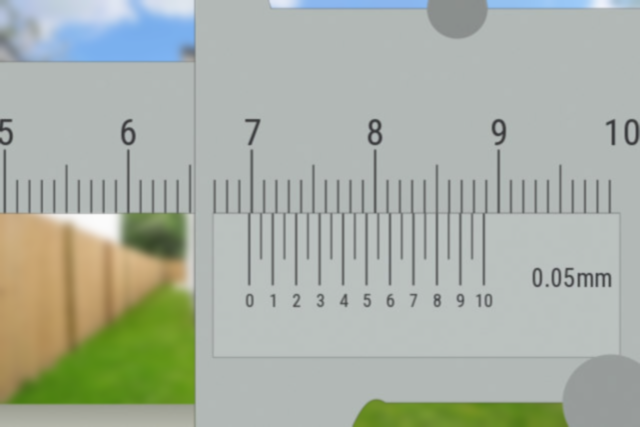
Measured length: 69.8
